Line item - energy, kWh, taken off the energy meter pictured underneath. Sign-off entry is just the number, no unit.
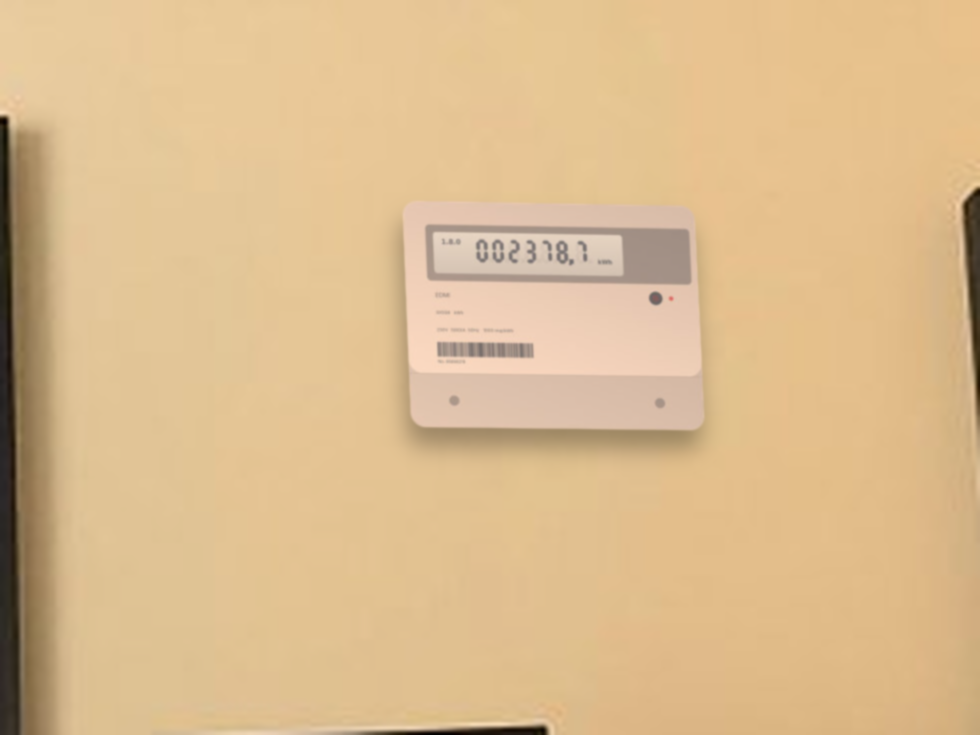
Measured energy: 2378.7
